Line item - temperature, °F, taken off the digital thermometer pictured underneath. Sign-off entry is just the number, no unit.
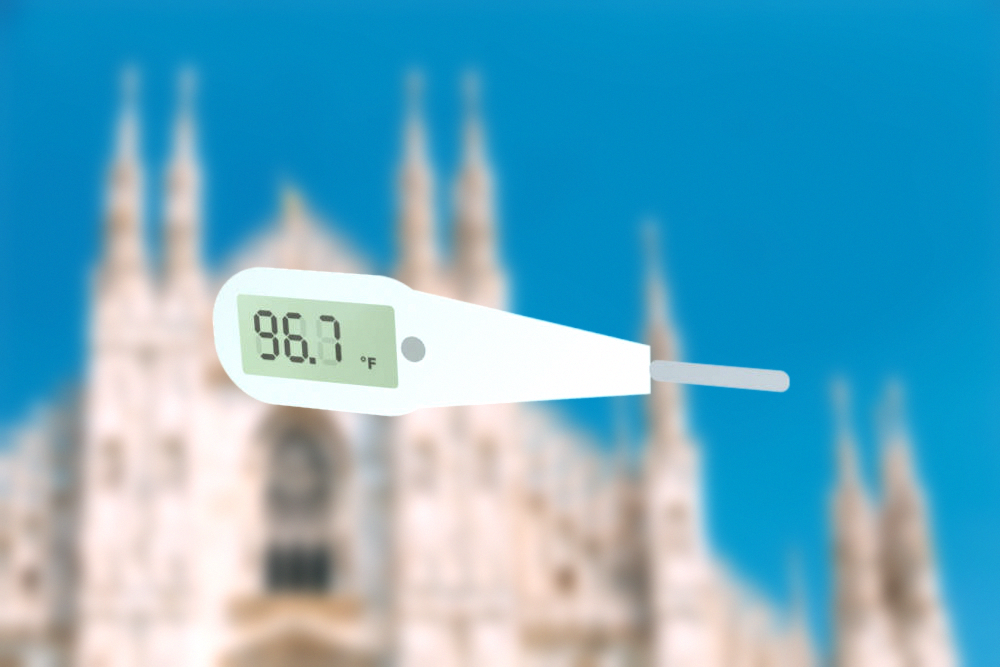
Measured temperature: 96.7
